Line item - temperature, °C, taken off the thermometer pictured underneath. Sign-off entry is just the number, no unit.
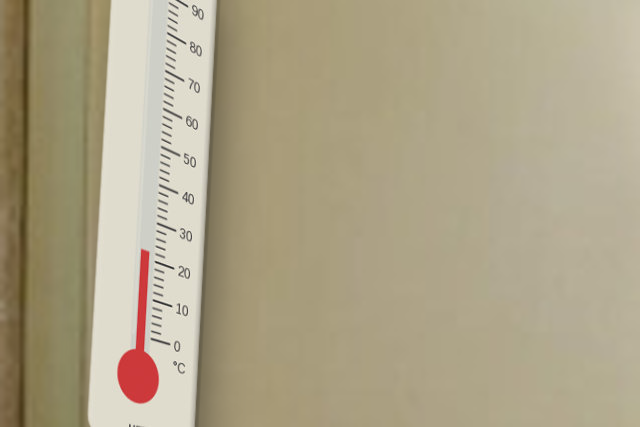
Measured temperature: 22
